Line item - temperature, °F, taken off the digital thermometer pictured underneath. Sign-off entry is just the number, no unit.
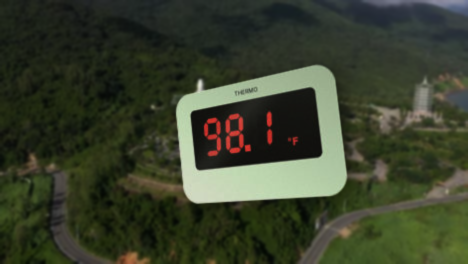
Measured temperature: 98.1
